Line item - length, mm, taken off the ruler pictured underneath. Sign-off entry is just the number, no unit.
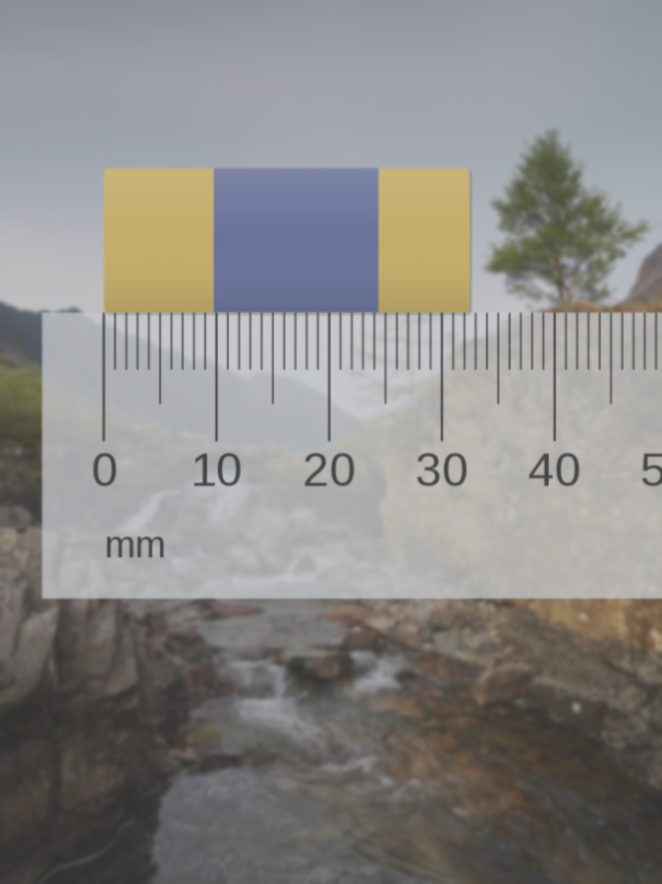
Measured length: 32.5
